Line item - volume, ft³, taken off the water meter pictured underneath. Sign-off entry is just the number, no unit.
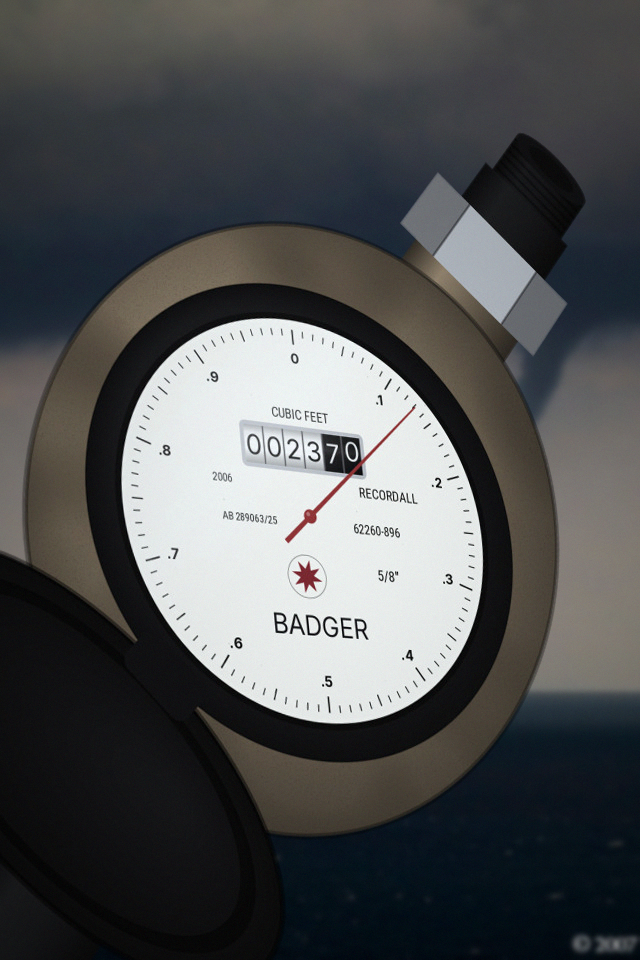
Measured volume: 2370.13
